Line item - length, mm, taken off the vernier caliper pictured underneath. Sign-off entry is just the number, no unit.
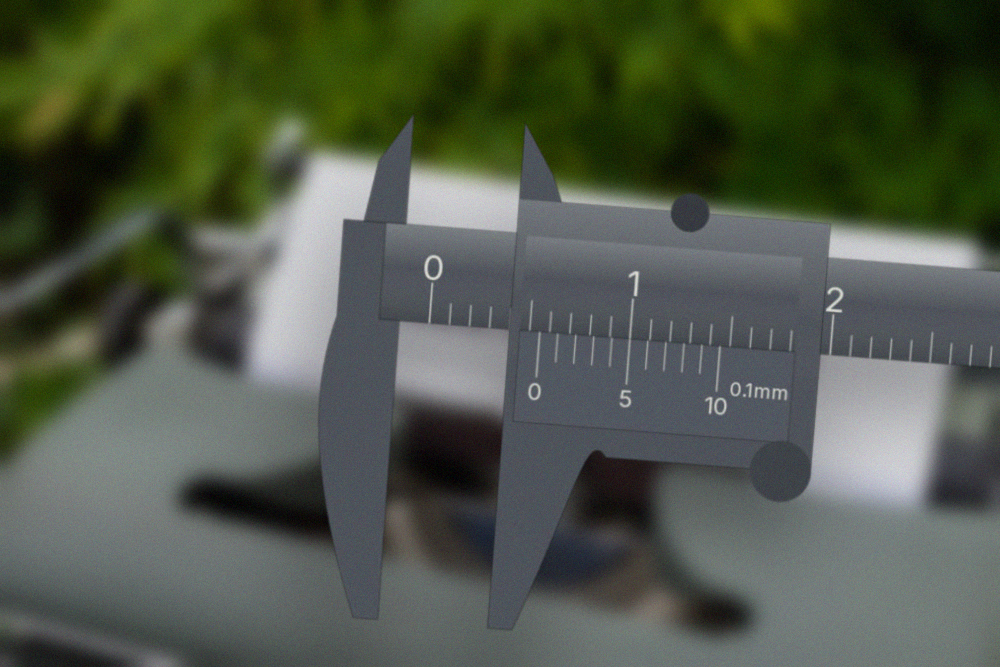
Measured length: 5.5
